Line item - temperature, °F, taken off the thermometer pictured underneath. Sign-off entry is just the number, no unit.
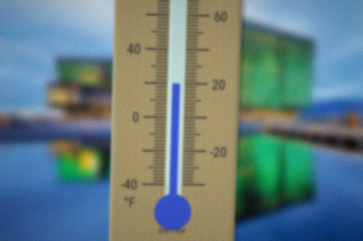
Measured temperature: 20
